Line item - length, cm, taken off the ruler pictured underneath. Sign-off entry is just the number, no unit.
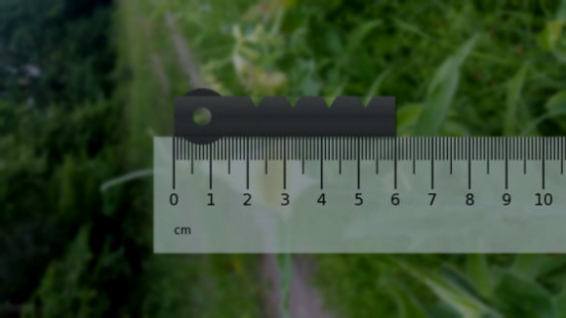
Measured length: 6
